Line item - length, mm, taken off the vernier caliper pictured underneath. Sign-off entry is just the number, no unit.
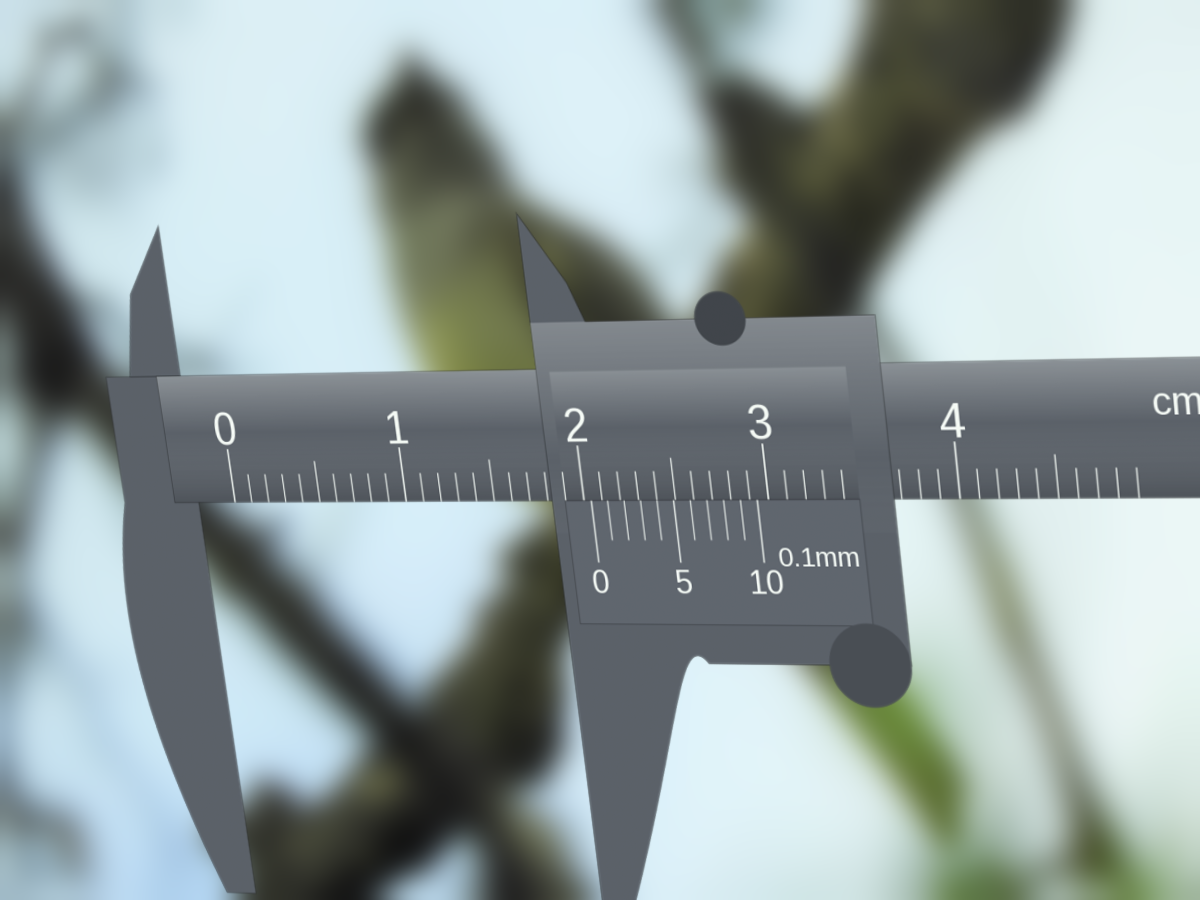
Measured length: 20.4
